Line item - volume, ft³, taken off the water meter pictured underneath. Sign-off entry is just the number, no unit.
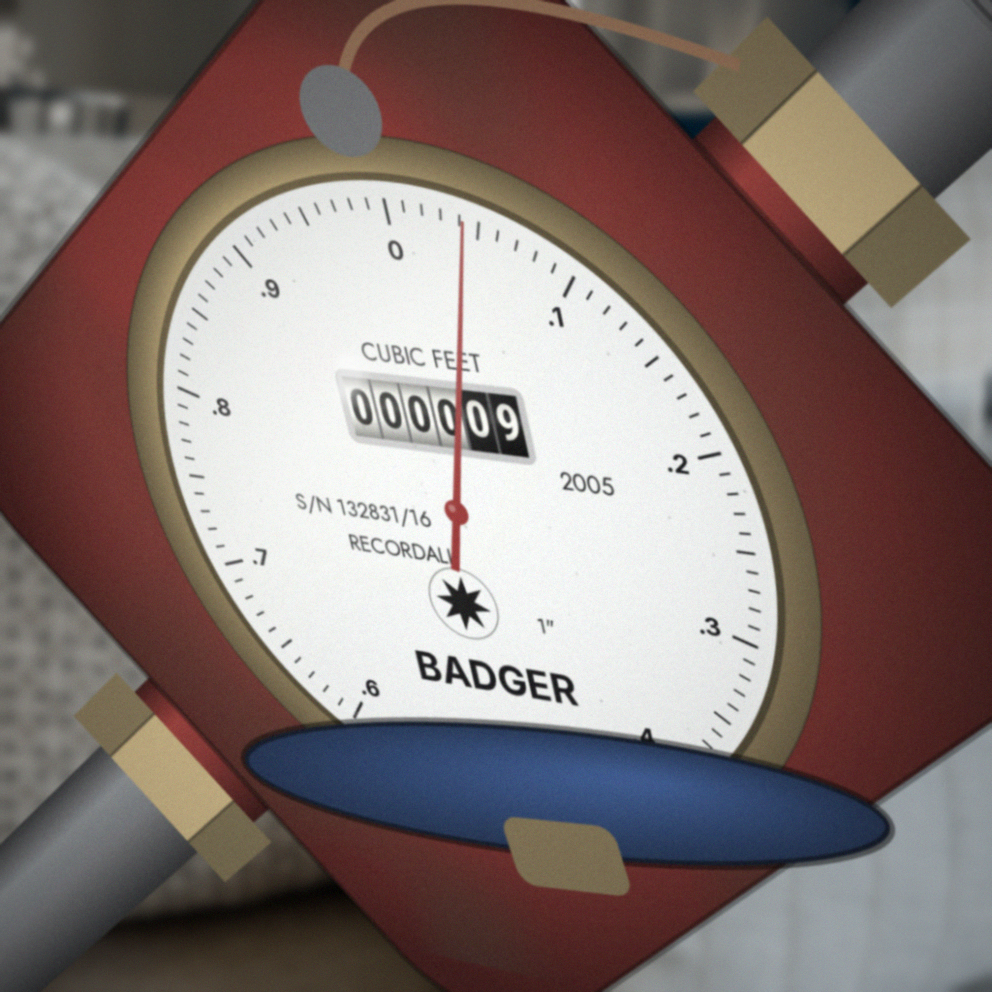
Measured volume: 9.04
